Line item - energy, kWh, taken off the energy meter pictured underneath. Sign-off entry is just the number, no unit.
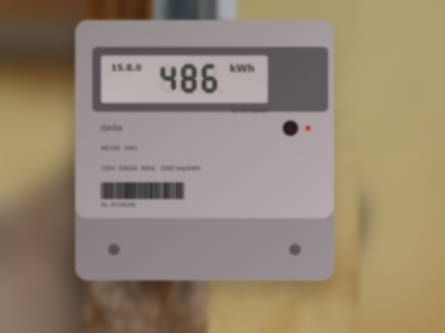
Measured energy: 486
